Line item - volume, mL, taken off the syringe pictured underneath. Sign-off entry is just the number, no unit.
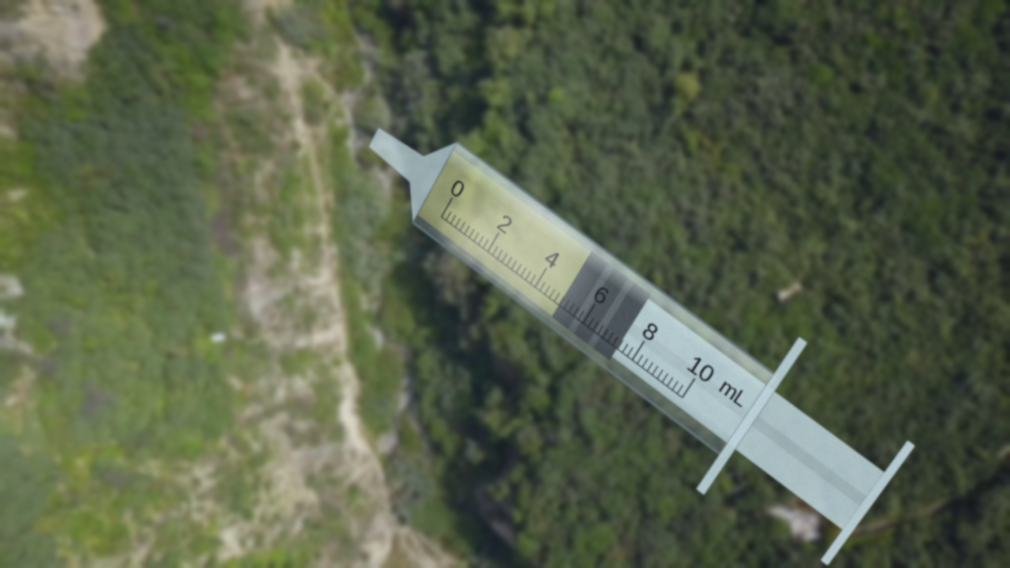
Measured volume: 5
